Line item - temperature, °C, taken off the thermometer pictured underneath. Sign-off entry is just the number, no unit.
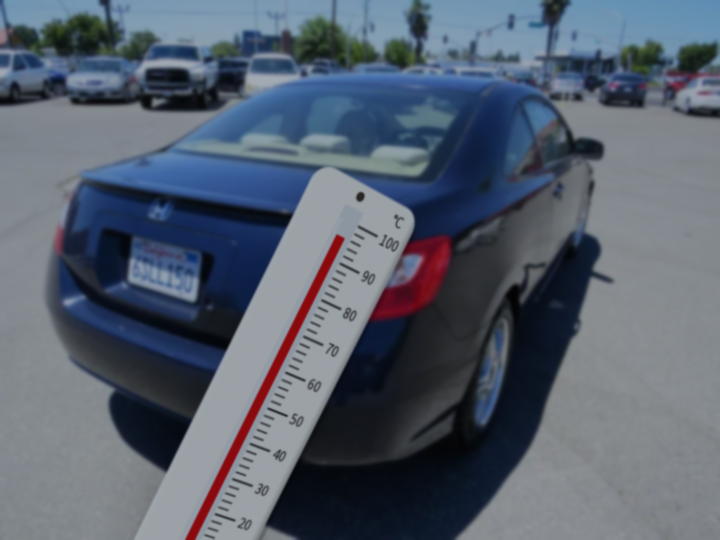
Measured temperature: 96
